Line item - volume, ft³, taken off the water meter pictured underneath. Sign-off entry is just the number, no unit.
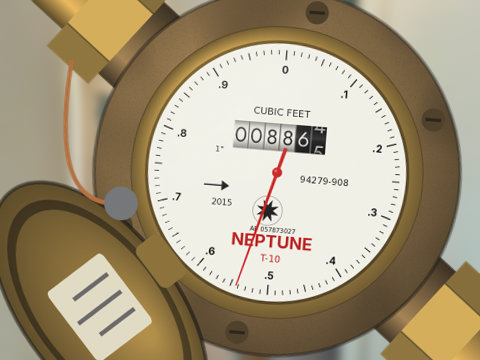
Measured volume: 8864.54
